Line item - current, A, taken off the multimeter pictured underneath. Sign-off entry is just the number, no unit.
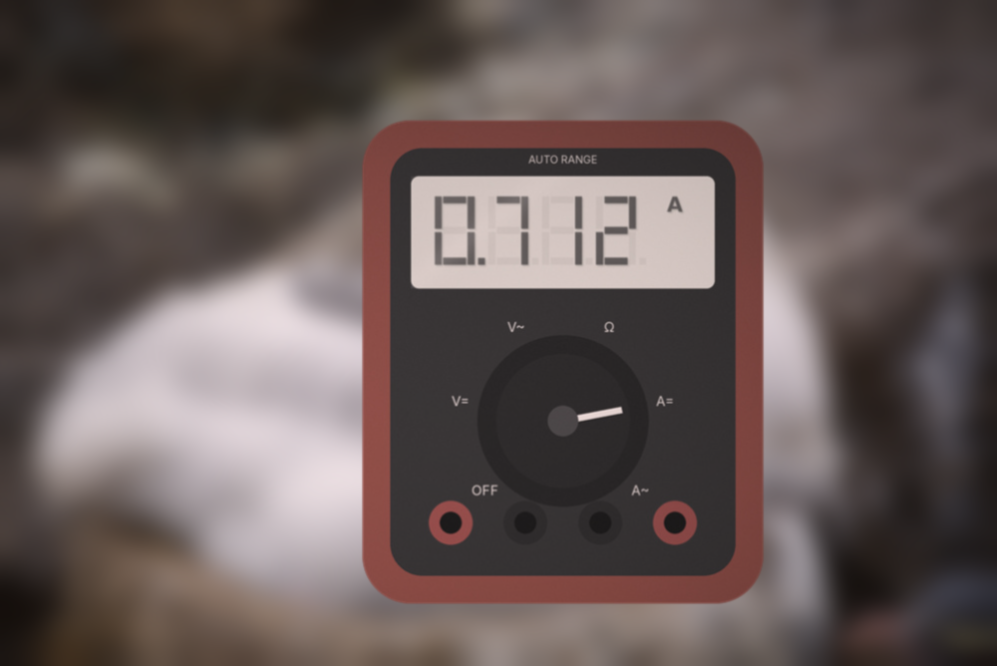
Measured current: 0.712
